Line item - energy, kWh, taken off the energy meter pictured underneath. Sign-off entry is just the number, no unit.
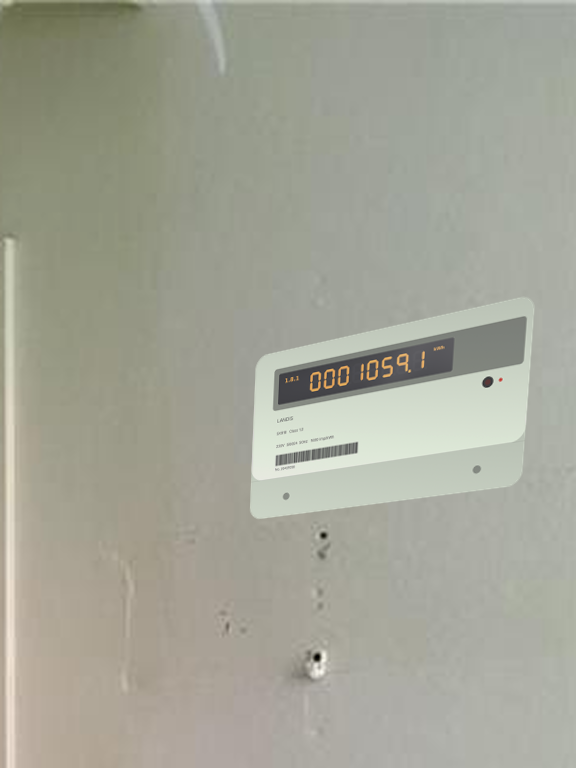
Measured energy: 1059.1
